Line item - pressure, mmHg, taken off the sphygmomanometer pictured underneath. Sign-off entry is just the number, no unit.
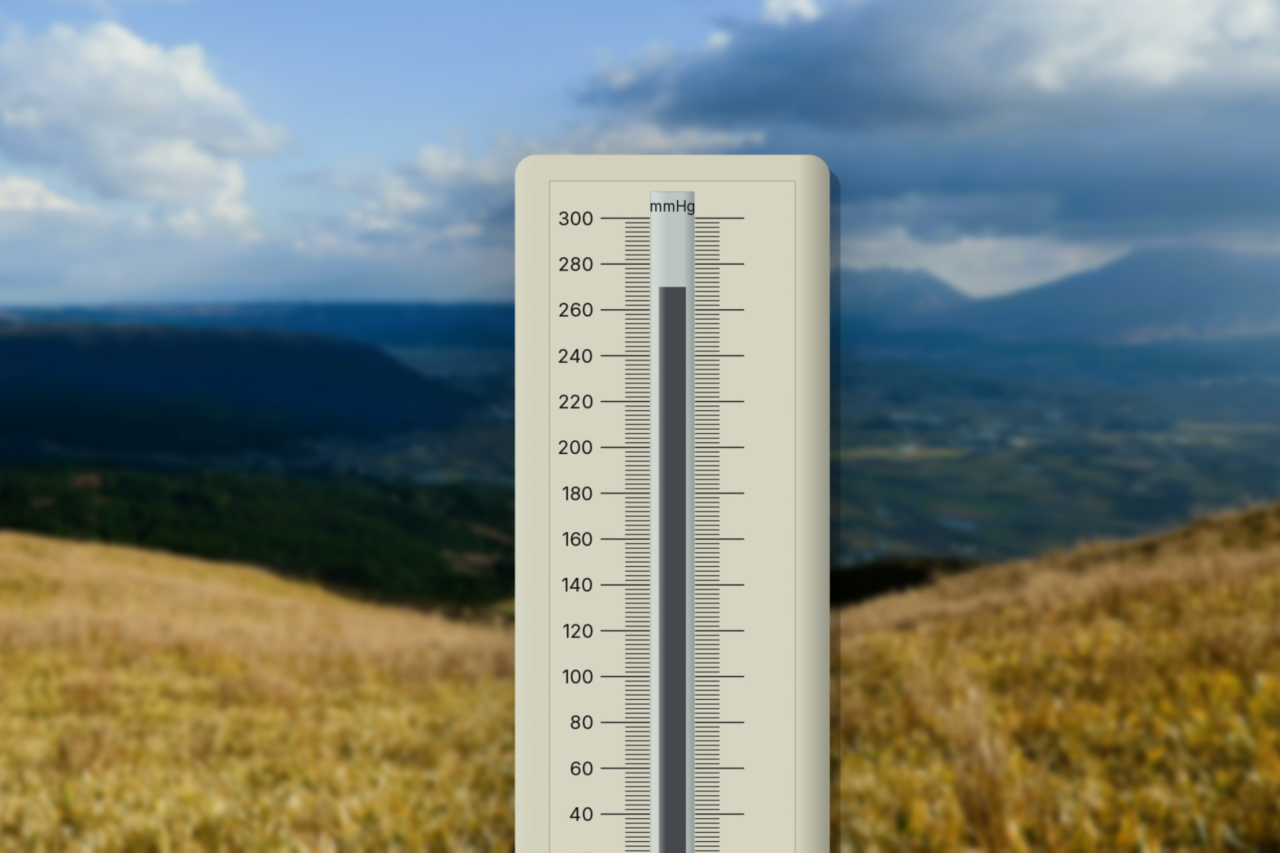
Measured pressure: 270
